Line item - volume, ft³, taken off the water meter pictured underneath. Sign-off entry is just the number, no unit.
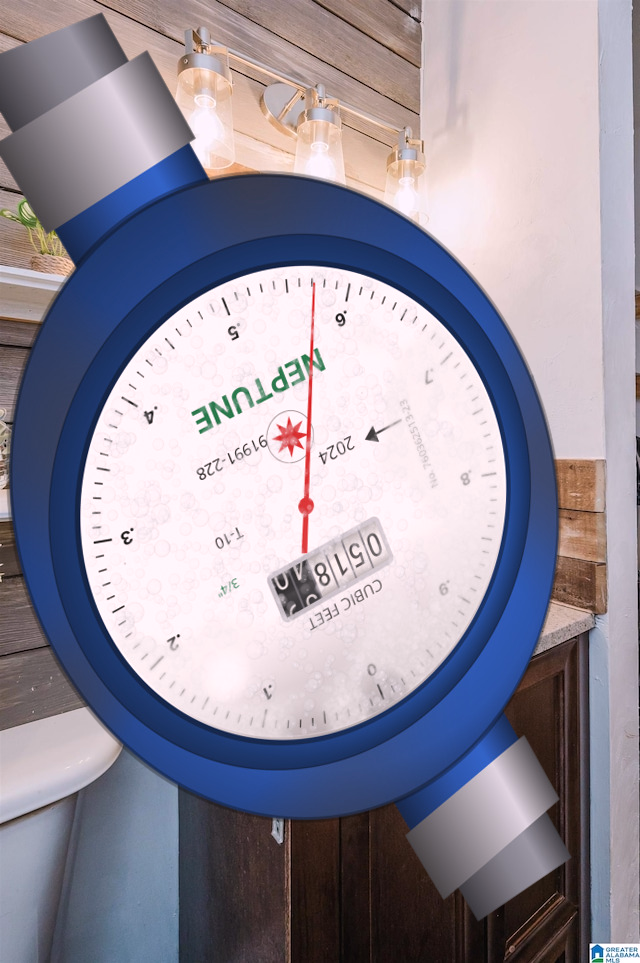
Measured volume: 51839.57
